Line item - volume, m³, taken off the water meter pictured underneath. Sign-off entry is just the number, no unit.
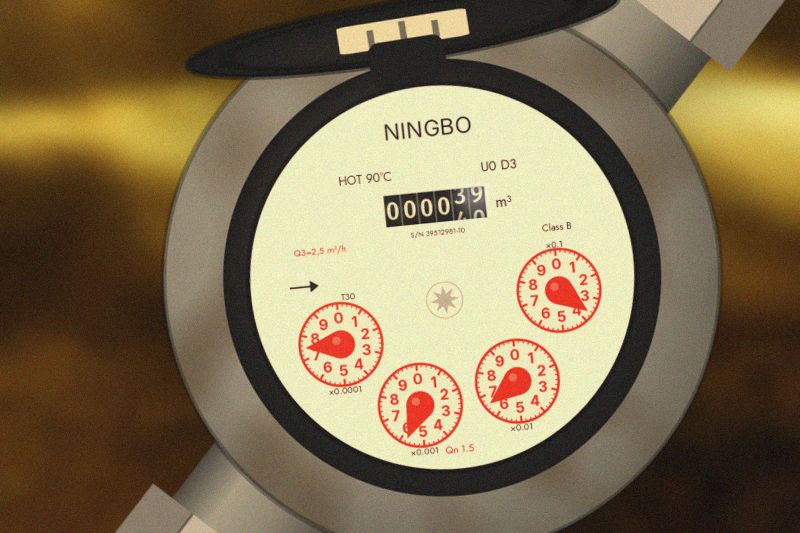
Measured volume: 39.3657
